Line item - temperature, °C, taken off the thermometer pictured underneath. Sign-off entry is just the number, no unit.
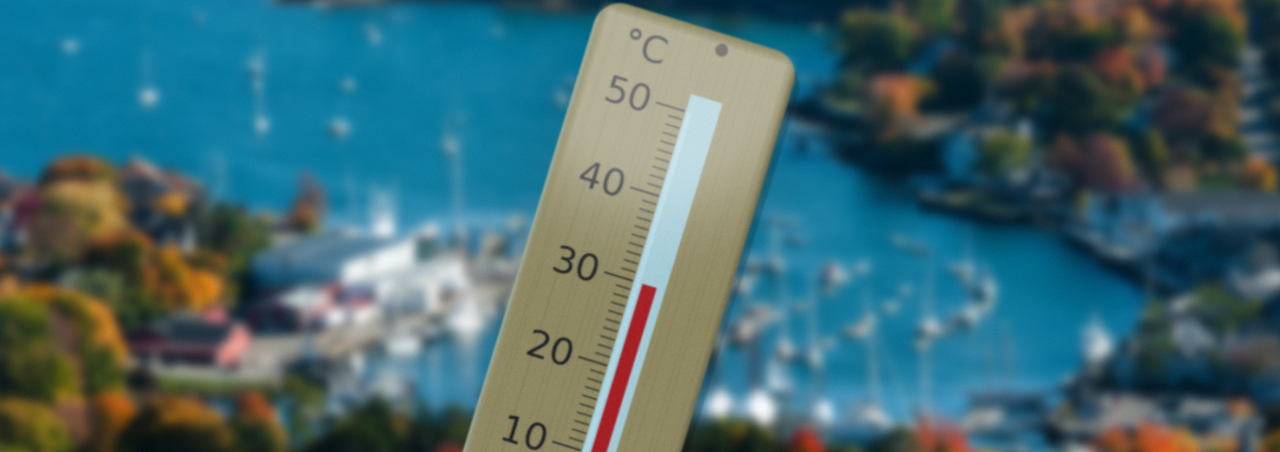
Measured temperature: 30
